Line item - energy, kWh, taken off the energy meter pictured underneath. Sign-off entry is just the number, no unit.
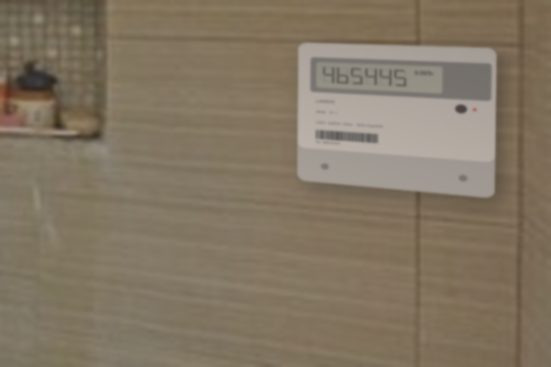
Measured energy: 465445
